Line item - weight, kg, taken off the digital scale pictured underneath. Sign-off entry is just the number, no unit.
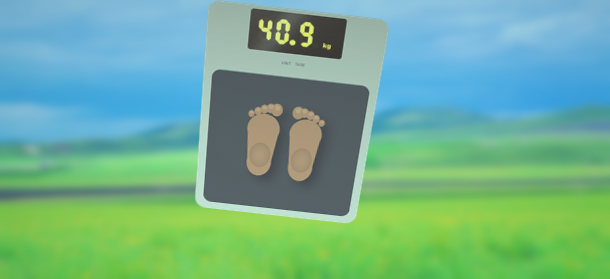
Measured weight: 40.9
